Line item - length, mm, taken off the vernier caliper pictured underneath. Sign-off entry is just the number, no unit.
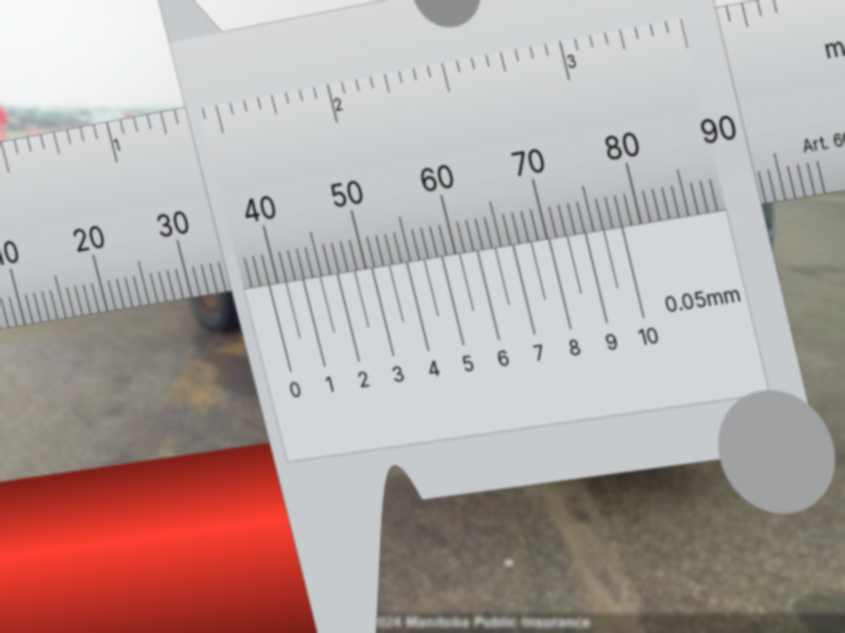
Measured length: 39.0
